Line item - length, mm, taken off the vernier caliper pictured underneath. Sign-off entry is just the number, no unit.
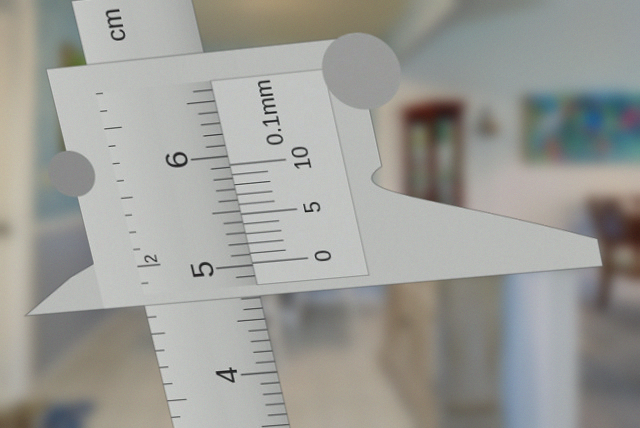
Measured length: 50.2
